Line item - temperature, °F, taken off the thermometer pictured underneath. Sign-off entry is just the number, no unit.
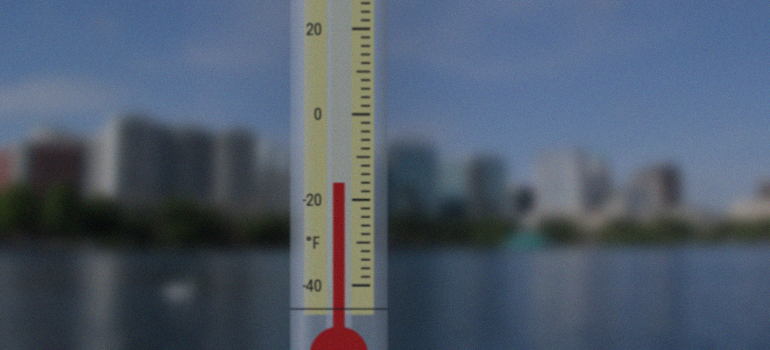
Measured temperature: -16
